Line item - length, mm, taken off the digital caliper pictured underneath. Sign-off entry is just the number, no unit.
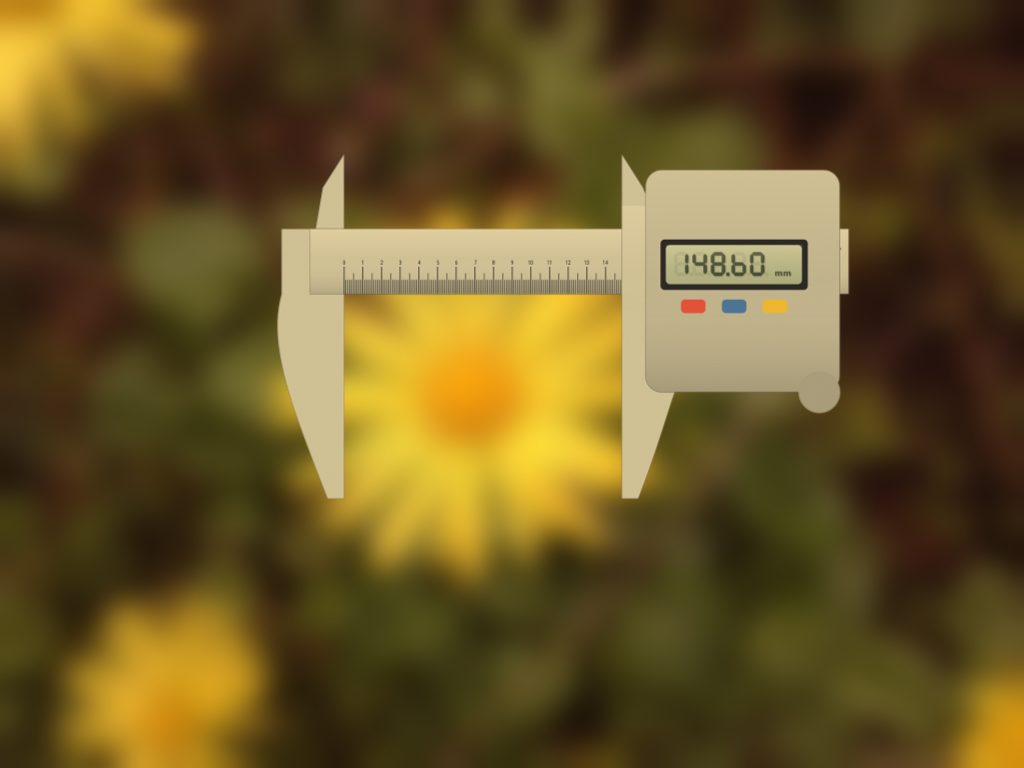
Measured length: 148.60
